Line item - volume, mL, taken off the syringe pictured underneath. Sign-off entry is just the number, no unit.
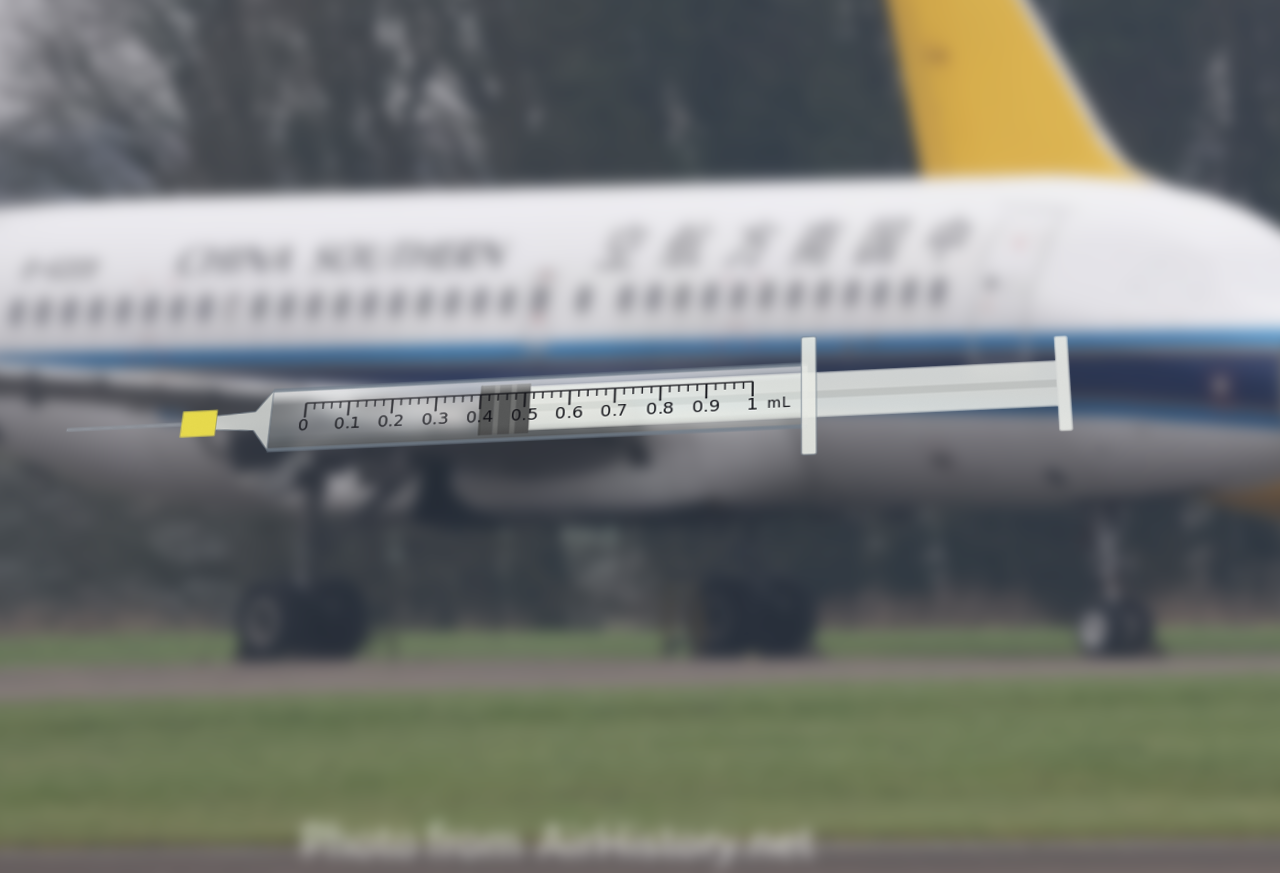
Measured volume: 0.4
